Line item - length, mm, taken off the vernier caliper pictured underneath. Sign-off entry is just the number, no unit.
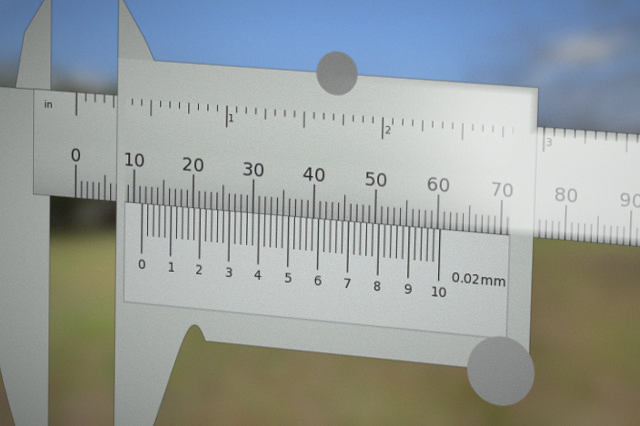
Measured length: 11.4
